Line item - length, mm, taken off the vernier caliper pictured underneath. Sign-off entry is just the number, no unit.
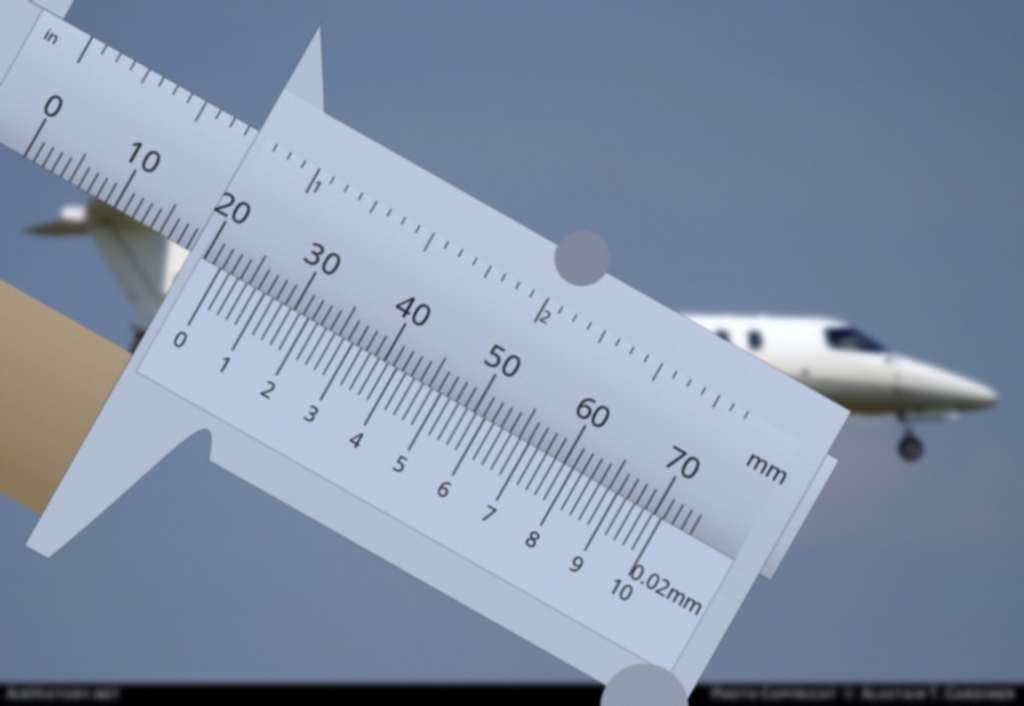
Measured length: 21.8
